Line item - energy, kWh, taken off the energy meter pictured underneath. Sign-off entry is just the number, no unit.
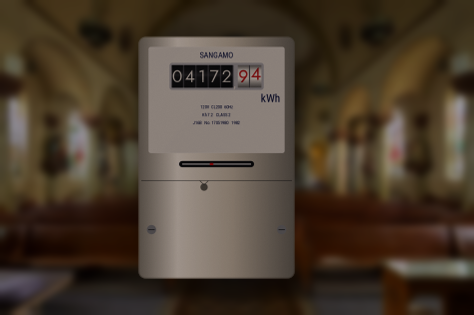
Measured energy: 4172.94
